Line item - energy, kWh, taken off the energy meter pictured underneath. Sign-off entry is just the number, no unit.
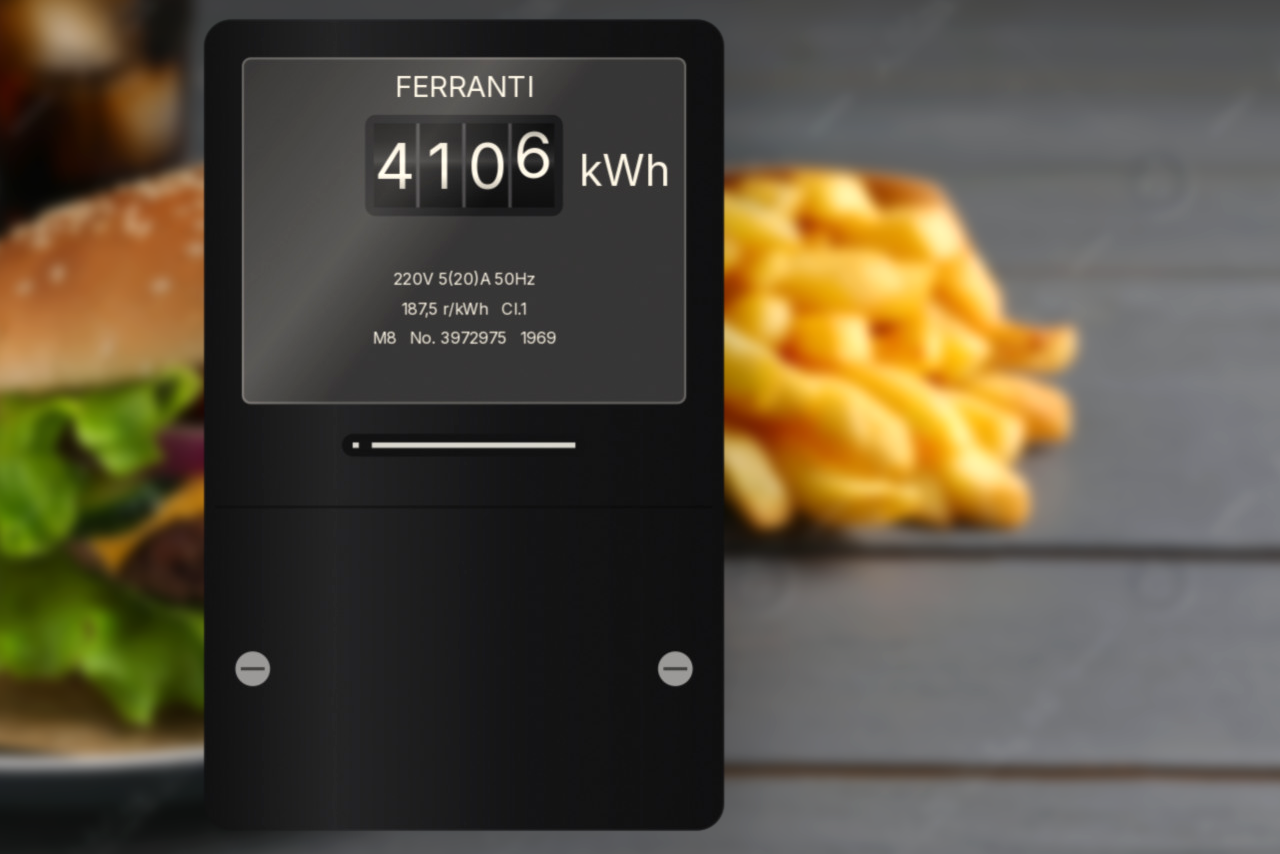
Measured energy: 4106
